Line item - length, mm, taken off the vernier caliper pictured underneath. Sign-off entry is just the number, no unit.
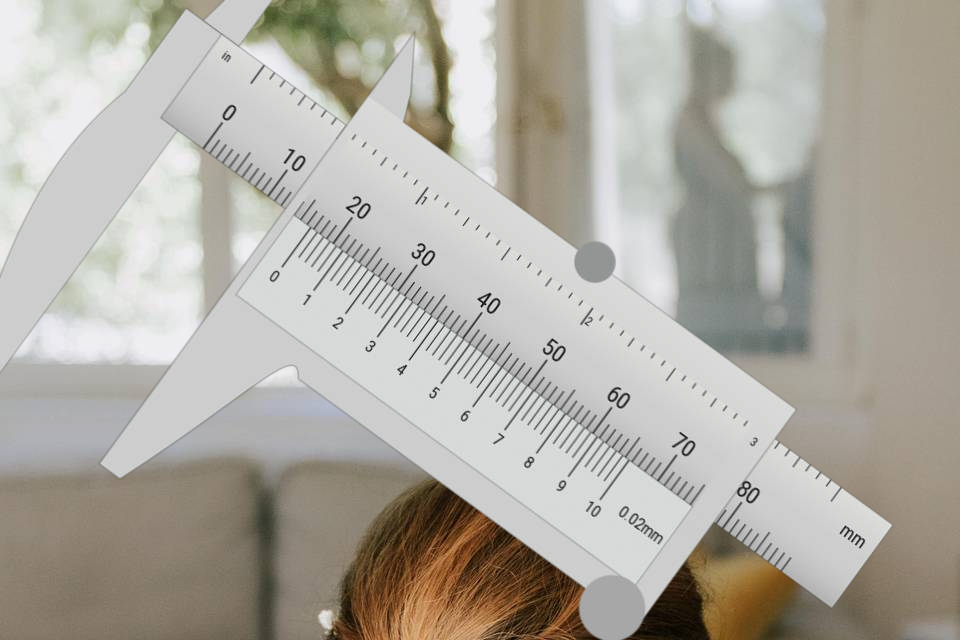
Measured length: 16.6
